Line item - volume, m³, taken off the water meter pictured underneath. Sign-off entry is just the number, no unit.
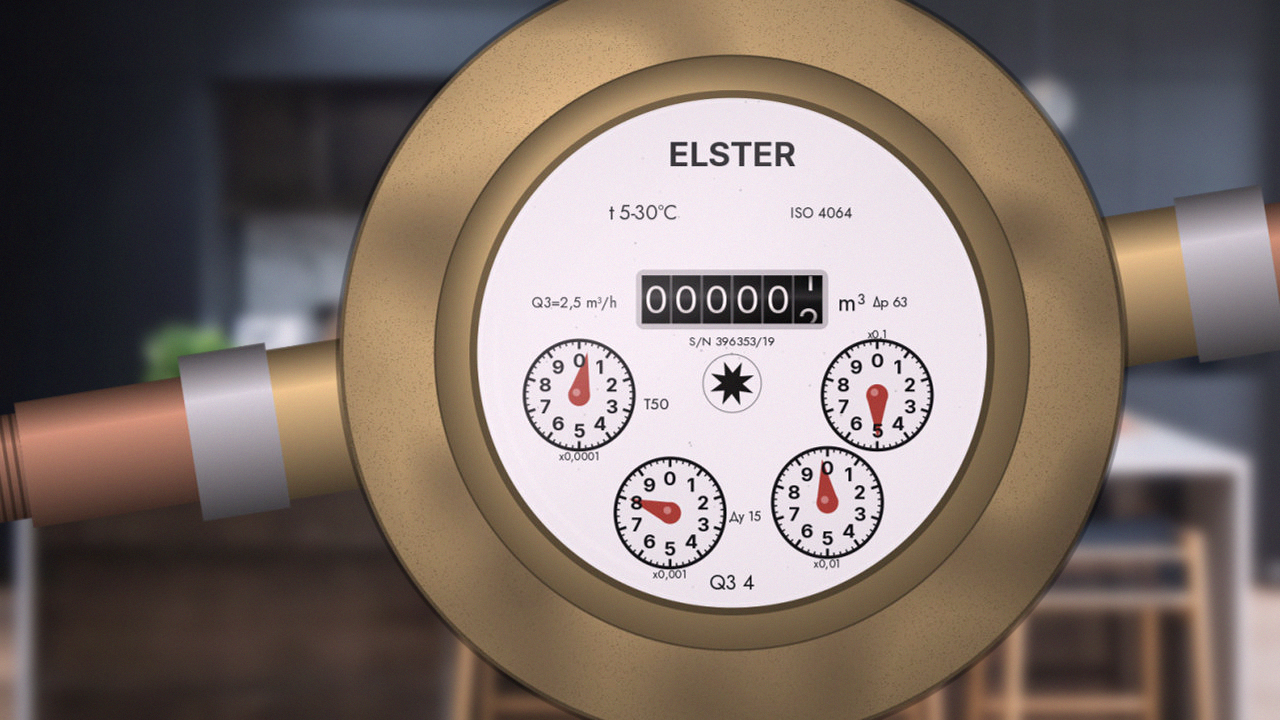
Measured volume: 1.4980
